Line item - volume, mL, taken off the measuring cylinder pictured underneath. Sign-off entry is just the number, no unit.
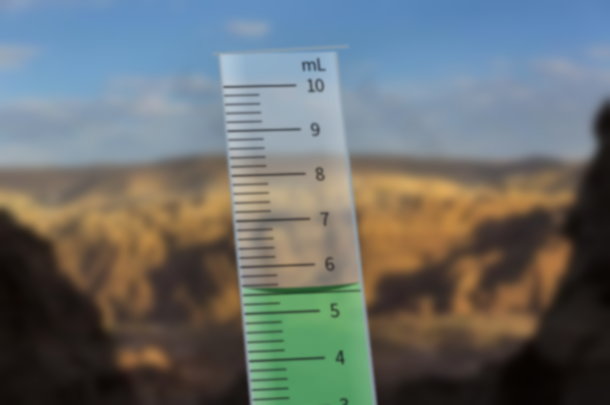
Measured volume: 5.4
